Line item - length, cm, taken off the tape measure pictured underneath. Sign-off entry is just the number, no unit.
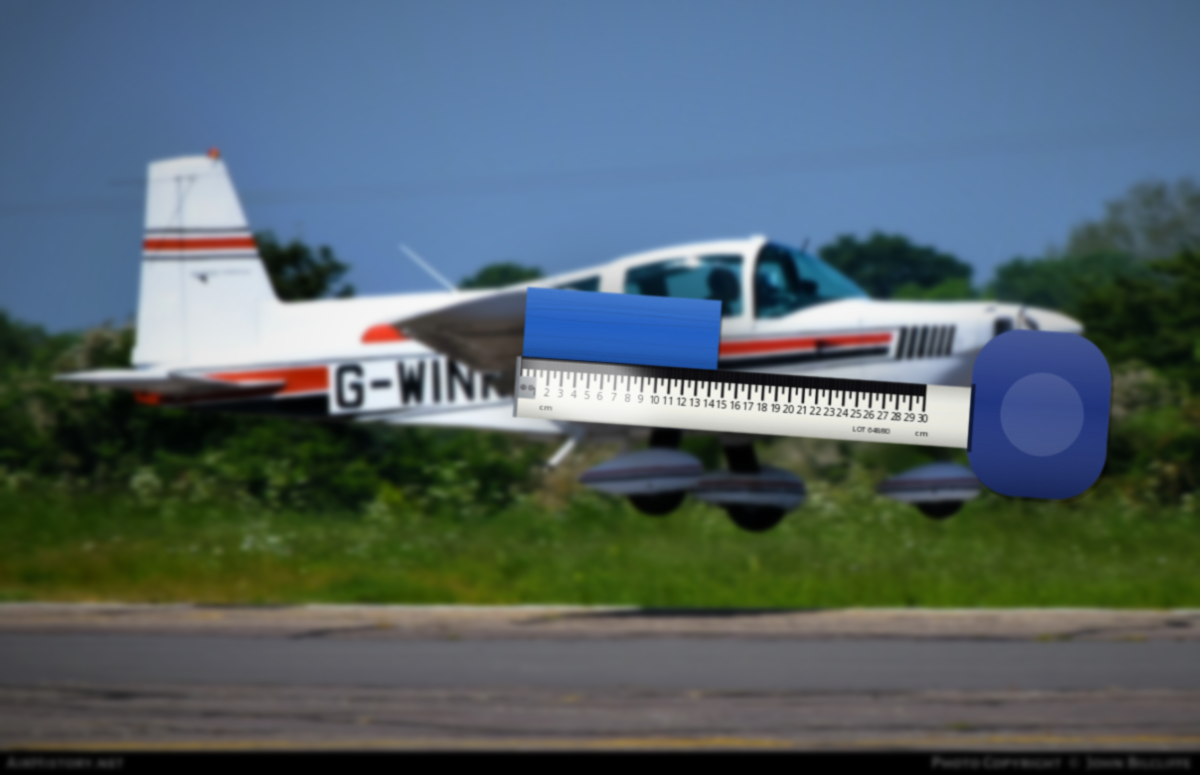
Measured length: 14.5
